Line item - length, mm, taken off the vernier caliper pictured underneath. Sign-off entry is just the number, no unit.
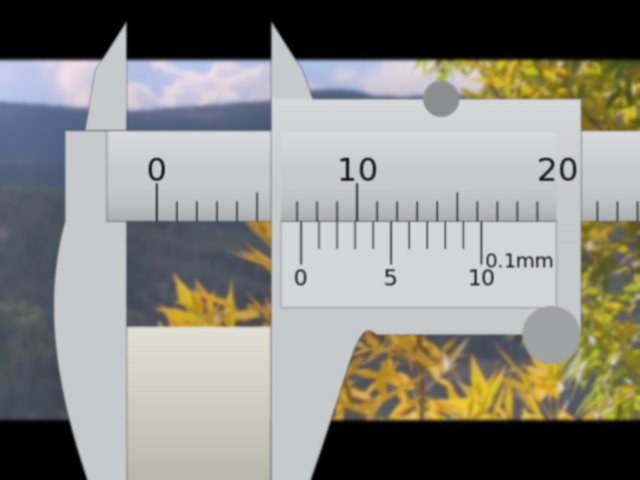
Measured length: 7.2
